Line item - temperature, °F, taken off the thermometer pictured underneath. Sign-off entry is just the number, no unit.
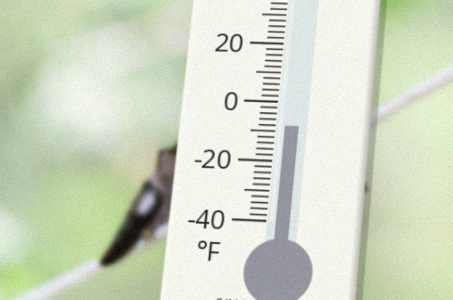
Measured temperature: -8
